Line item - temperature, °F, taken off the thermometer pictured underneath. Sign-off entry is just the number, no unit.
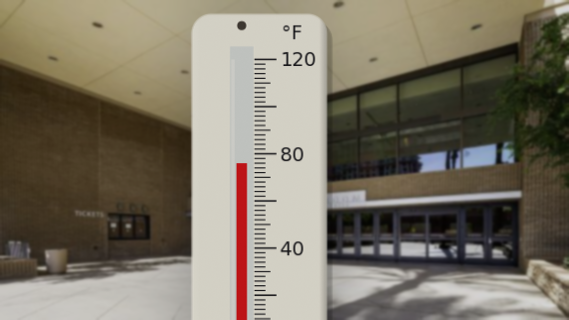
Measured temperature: 76
